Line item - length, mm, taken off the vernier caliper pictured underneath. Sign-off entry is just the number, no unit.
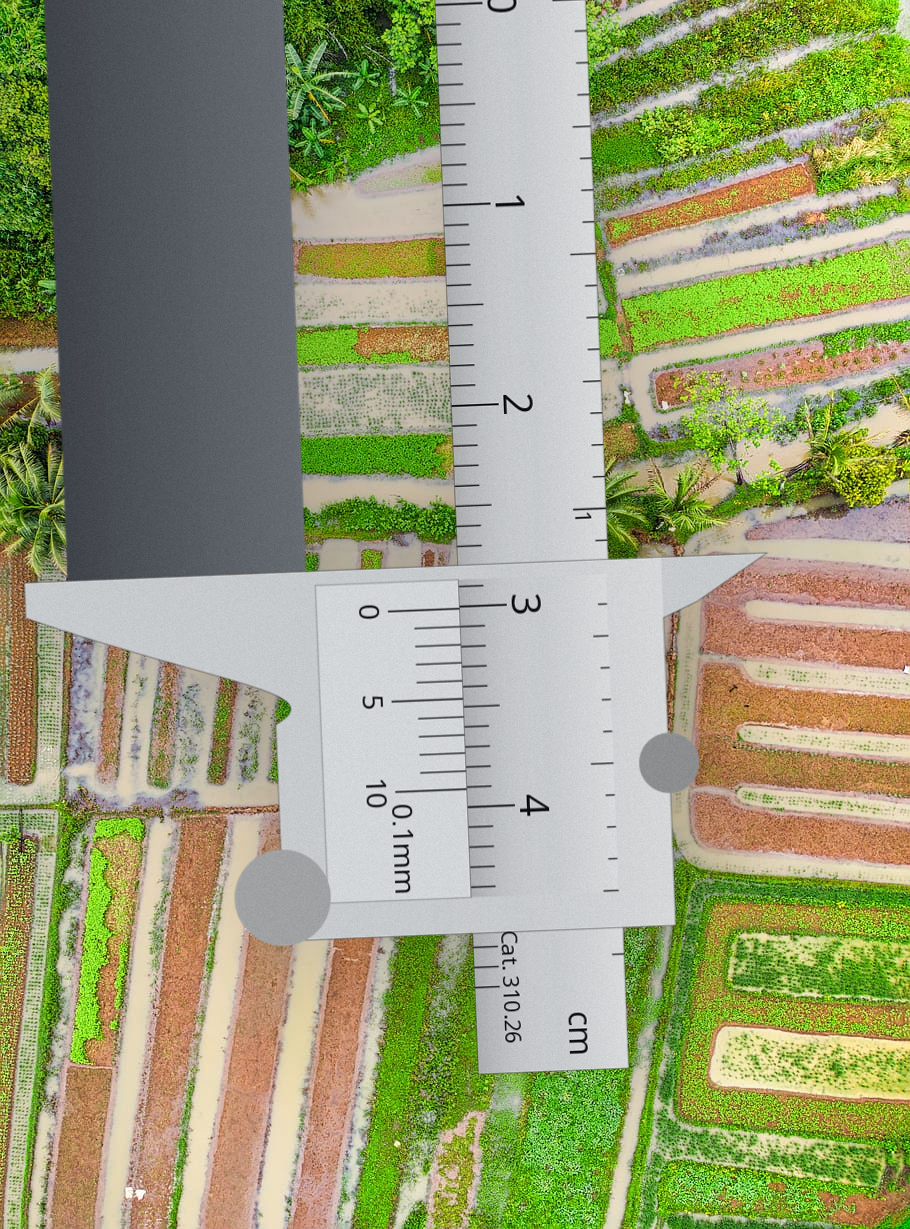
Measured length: 30.1
